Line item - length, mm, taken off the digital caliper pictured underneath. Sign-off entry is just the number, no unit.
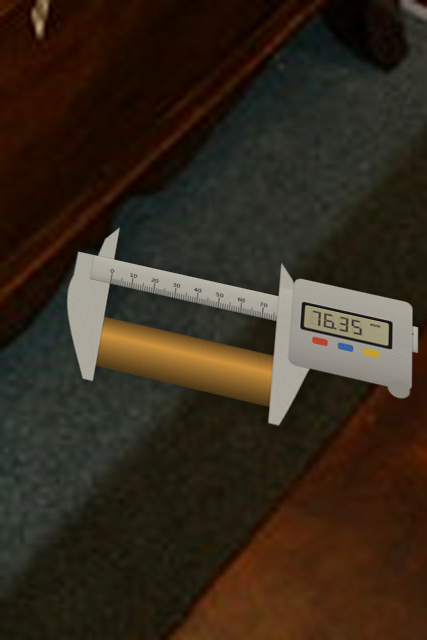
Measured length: 76.35
